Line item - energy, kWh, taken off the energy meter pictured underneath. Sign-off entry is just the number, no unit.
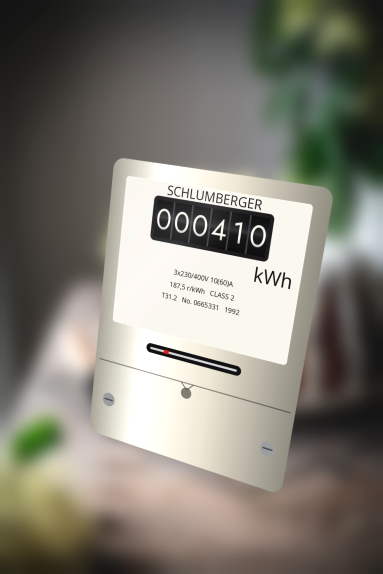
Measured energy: 410
